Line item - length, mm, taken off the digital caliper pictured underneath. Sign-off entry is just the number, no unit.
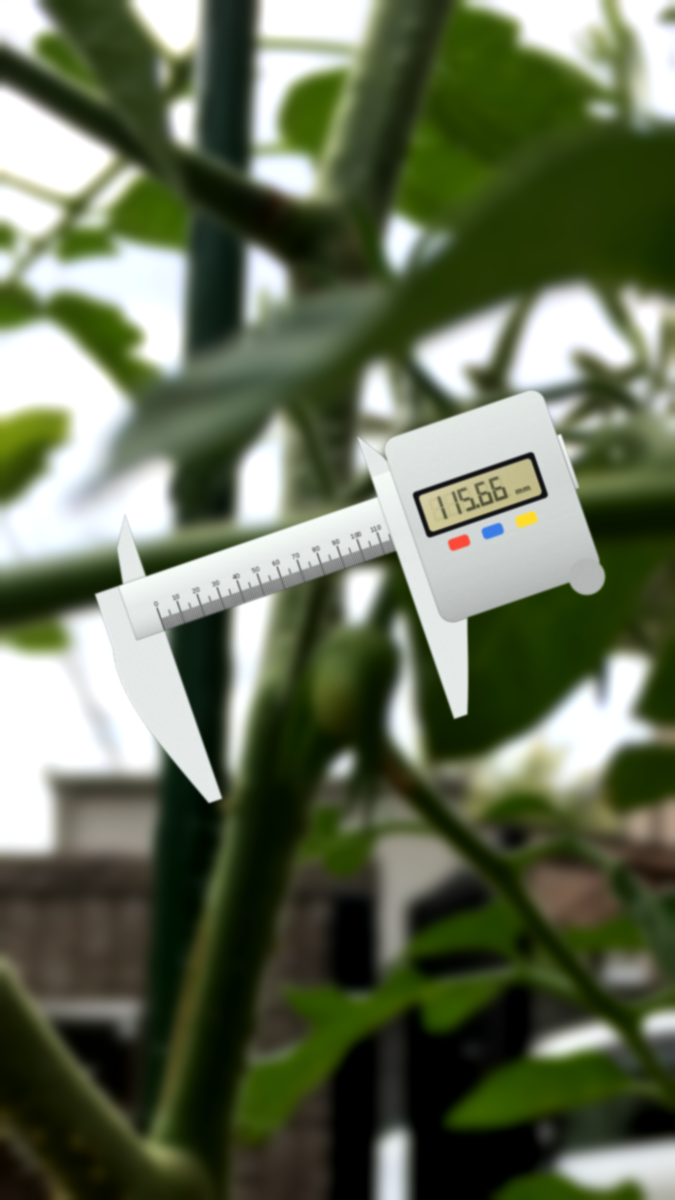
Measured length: 115.66
